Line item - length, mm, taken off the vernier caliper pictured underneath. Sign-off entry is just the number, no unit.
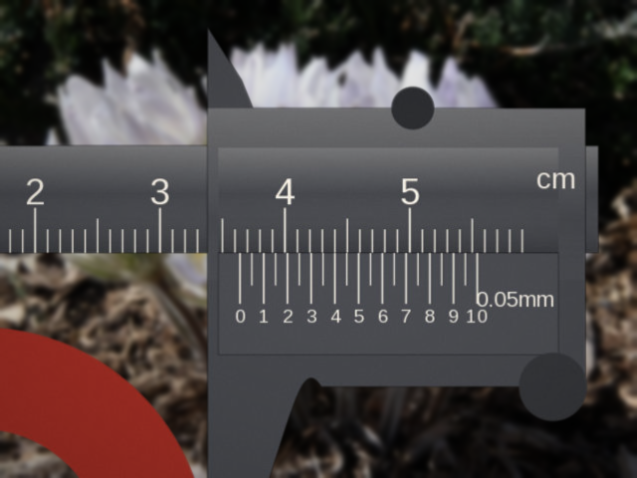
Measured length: 36.4
